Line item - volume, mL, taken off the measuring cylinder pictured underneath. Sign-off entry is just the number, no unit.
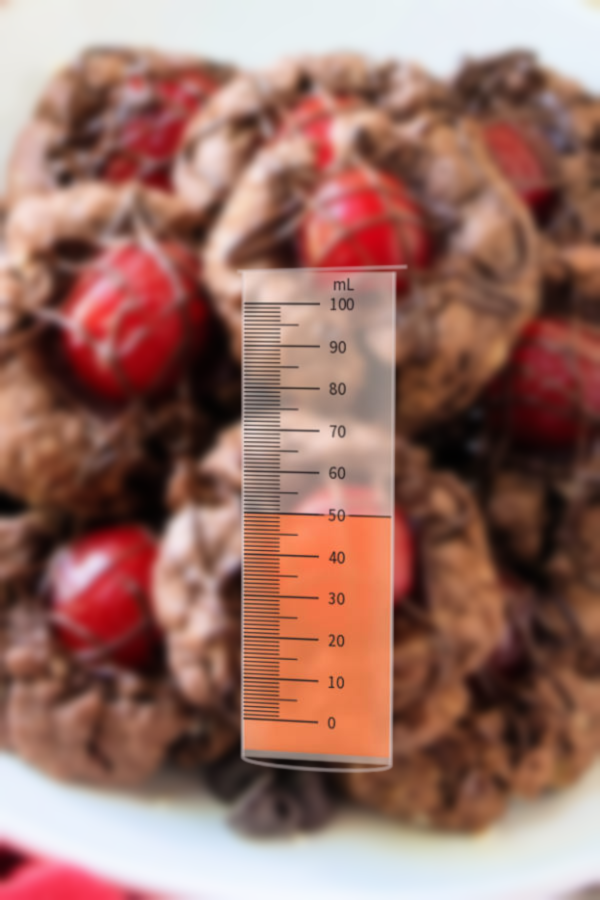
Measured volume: 50
